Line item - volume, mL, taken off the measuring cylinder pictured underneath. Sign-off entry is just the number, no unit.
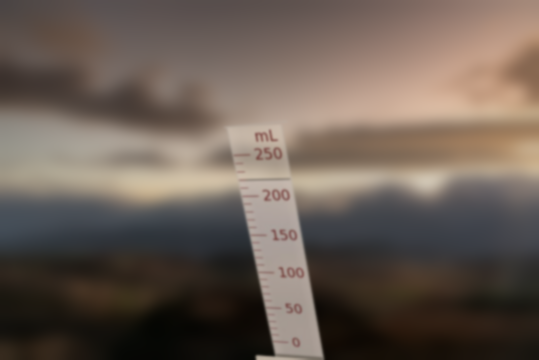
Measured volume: 220
